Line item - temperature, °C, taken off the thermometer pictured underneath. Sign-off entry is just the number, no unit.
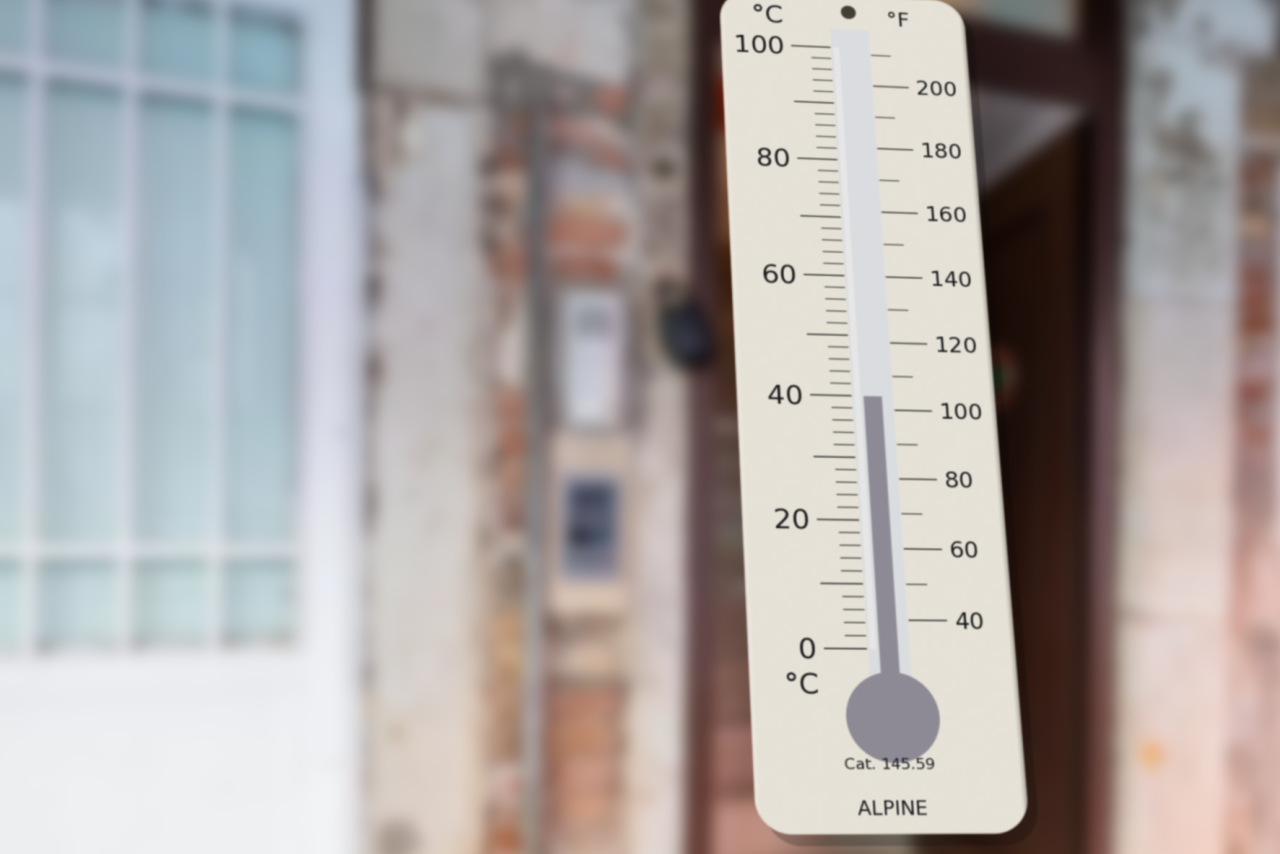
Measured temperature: 40
